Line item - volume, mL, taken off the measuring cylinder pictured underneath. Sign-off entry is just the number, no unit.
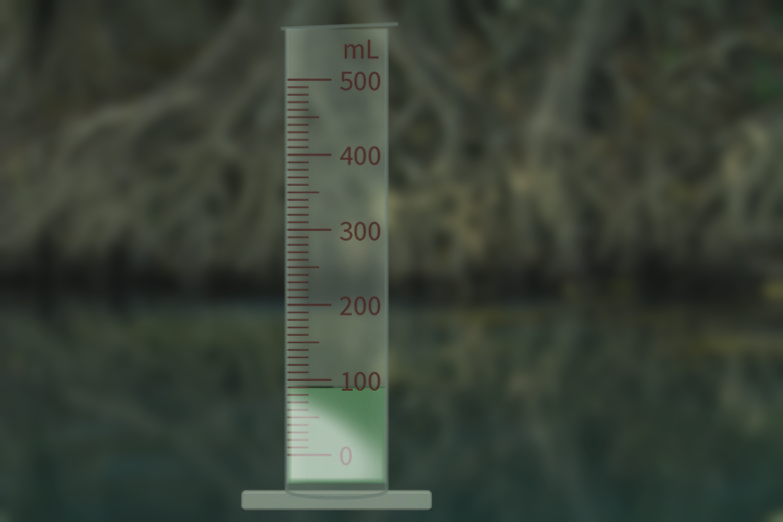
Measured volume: 90
